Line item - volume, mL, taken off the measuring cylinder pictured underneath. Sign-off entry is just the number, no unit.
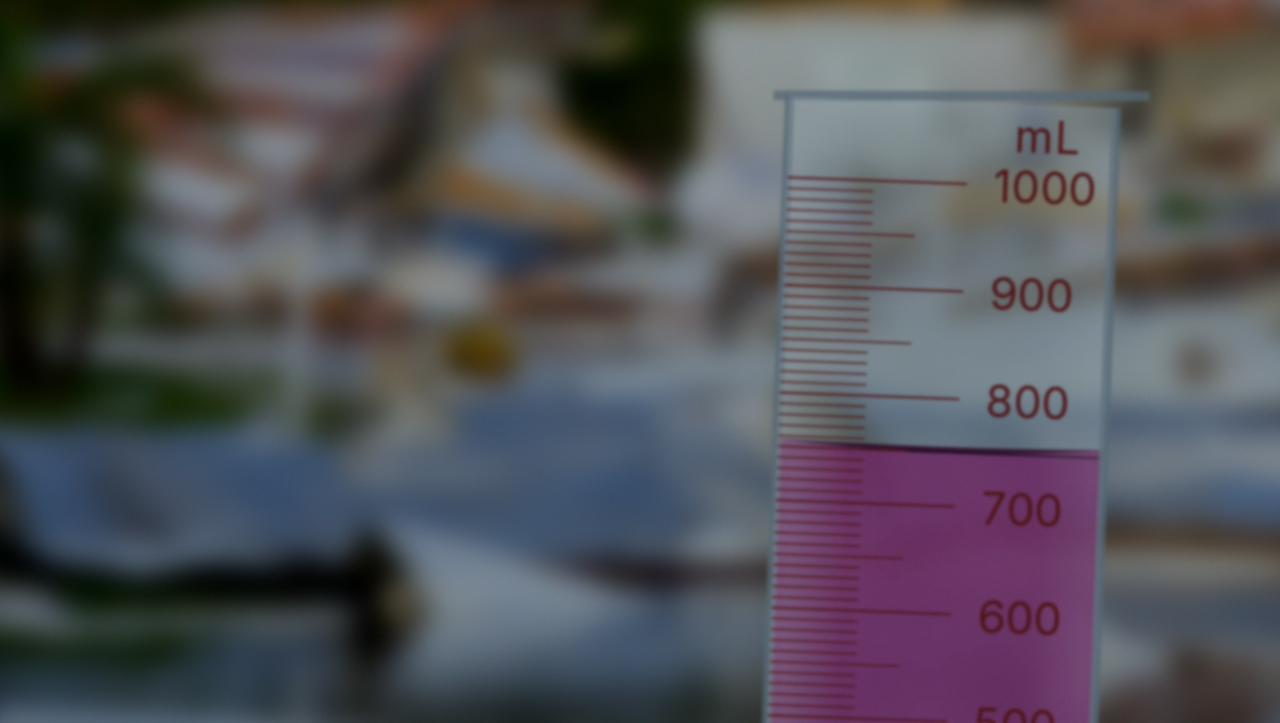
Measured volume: 750
